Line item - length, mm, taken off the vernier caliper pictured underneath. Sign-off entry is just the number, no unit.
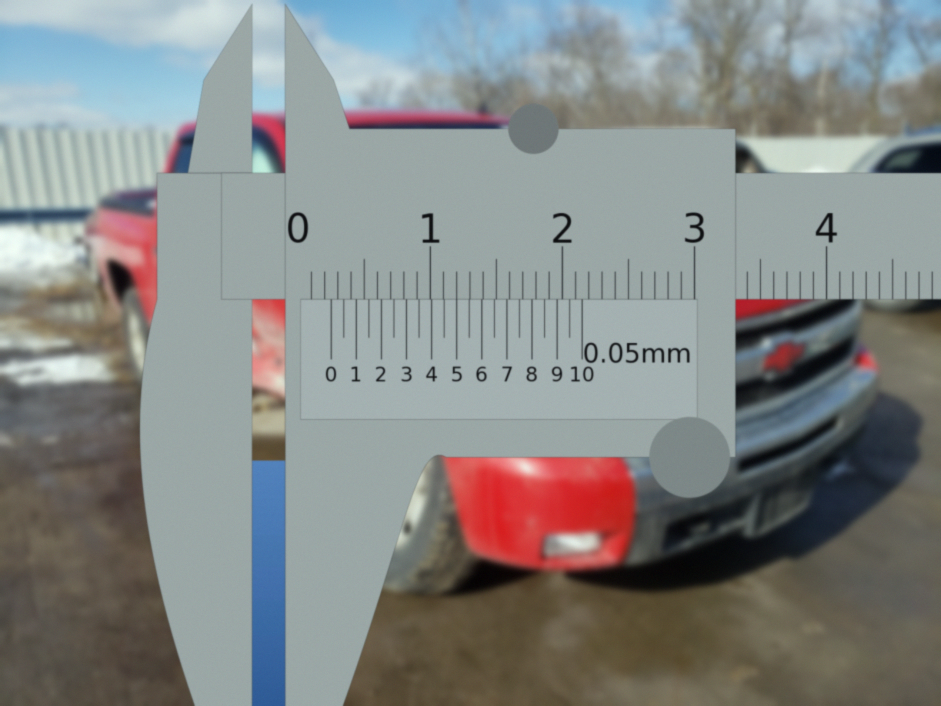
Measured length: 2.5
